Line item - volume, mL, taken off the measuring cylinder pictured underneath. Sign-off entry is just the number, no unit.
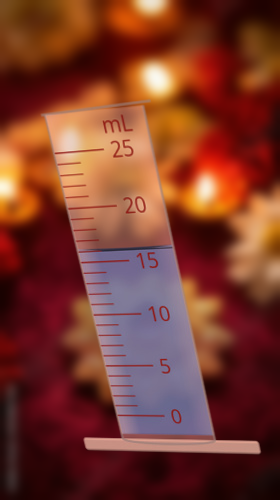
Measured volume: 16
